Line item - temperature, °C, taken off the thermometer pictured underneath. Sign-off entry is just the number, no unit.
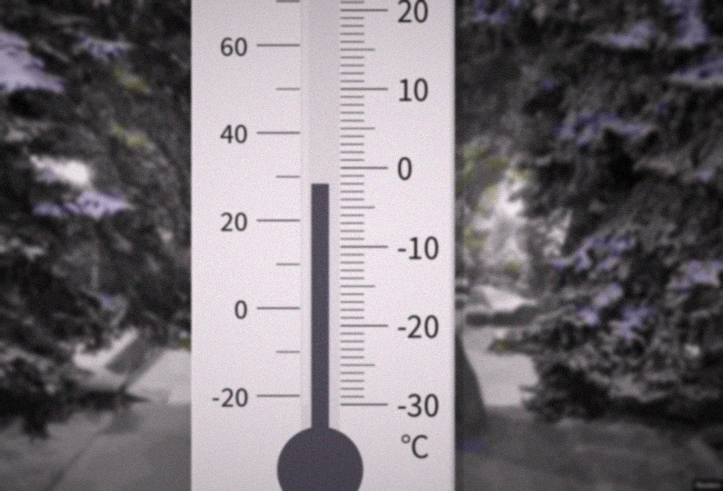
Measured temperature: -2
